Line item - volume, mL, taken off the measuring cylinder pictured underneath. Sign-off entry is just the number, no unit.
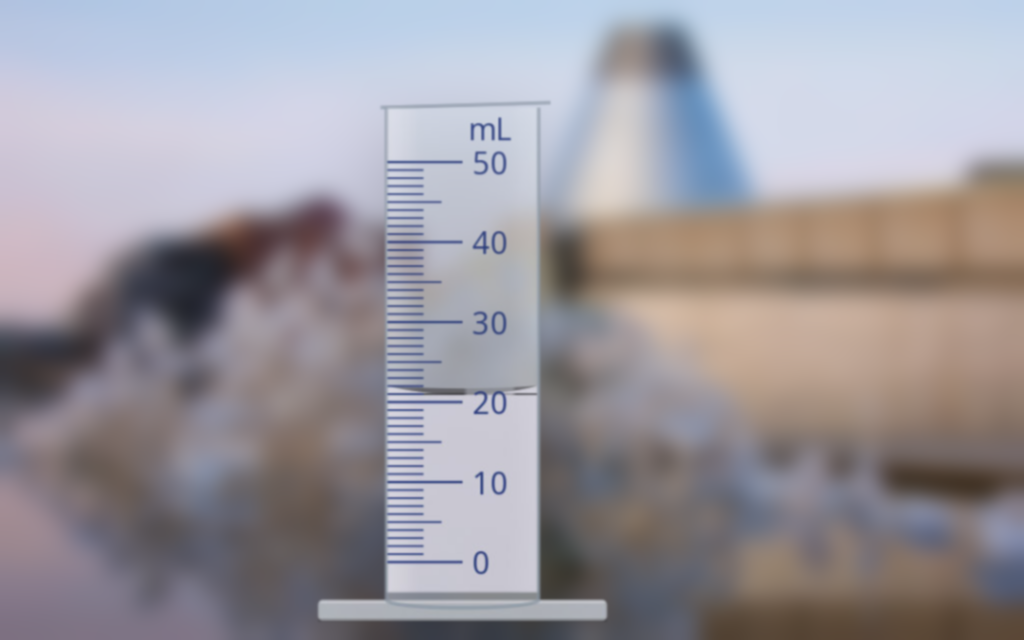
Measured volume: 21
